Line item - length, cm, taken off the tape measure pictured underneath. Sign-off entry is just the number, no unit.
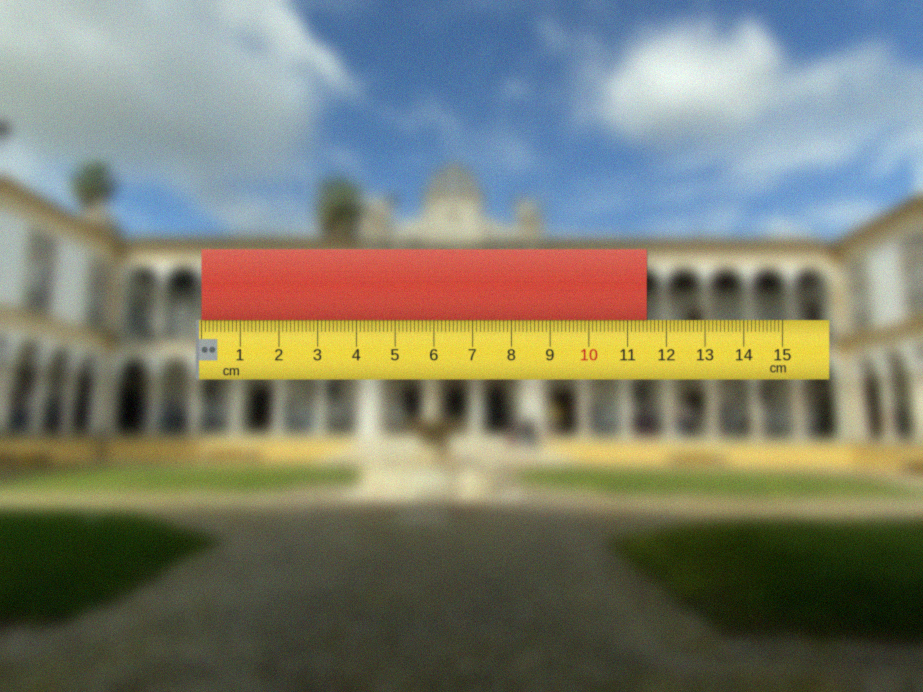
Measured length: 11.5
